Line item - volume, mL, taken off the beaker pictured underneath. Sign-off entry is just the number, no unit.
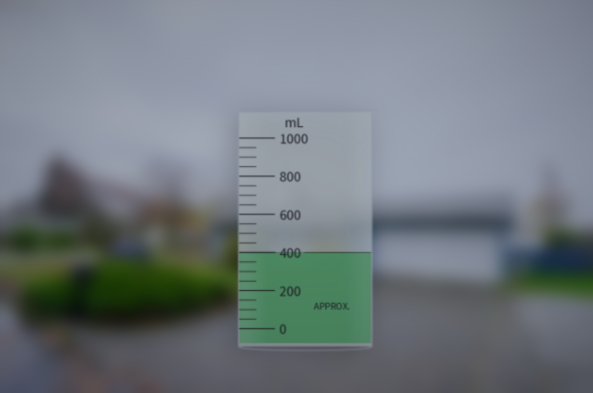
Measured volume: 400
